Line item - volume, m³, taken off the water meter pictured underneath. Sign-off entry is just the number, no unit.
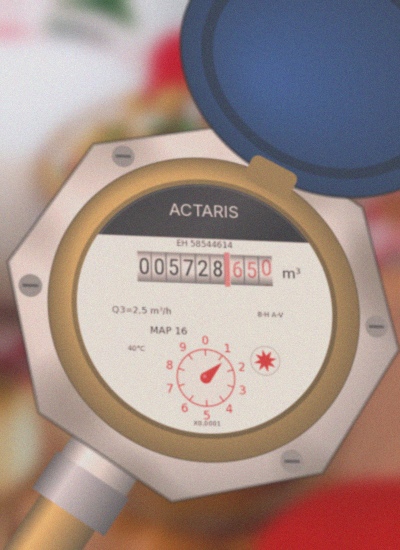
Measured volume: 5728.6501
